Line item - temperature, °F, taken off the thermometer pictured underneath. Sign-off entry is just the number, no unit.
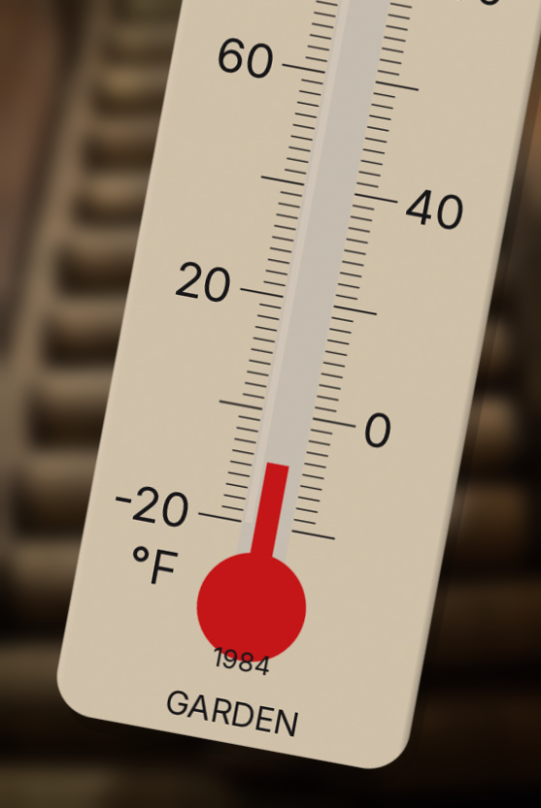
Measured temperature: -9
